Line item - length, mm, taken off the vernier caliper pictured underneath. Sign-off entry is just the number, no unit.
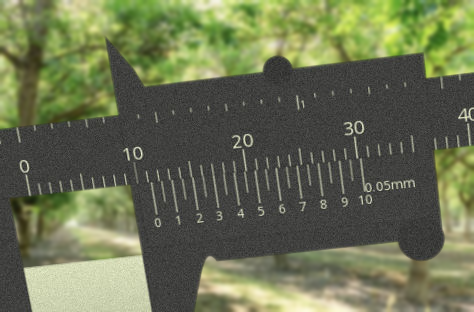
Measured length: 11.3
